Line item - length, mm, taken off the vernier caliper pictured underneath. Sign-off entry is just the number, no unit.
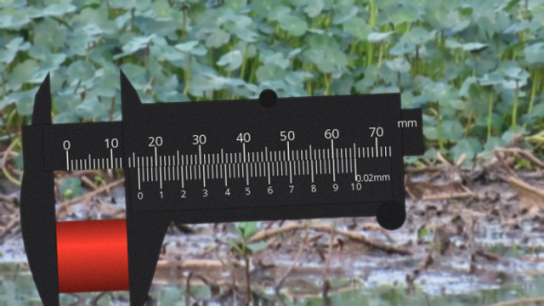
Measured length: 16.0
